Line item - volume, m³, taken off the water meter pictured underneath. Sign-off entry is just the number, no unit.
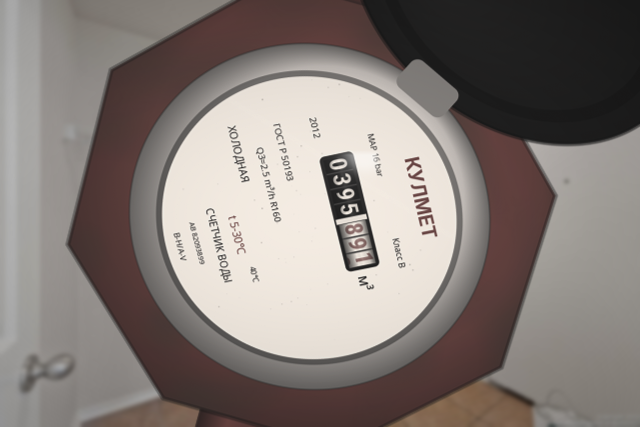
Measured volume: 395.891
